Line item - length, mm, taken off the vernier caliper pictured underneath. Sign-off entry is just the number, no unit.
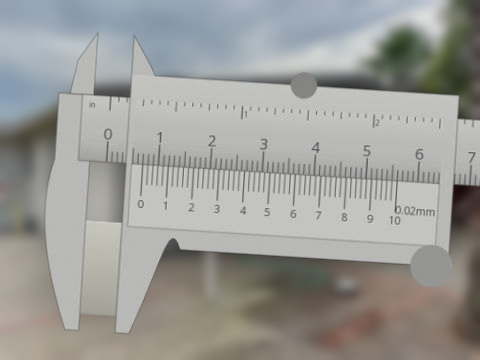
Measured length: 7.0
